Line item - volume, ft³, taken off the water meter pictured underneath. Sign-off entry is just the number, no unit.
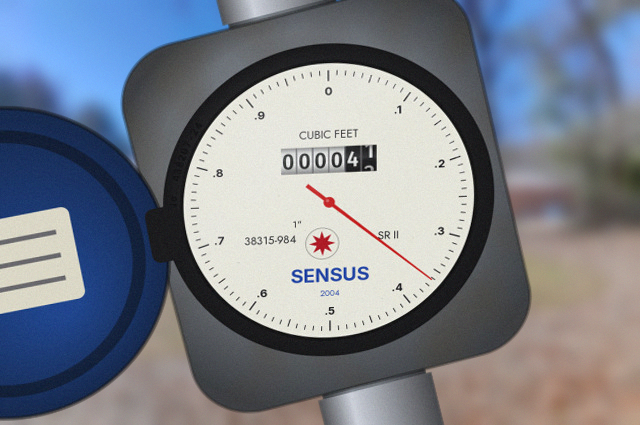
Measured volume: 41.36
